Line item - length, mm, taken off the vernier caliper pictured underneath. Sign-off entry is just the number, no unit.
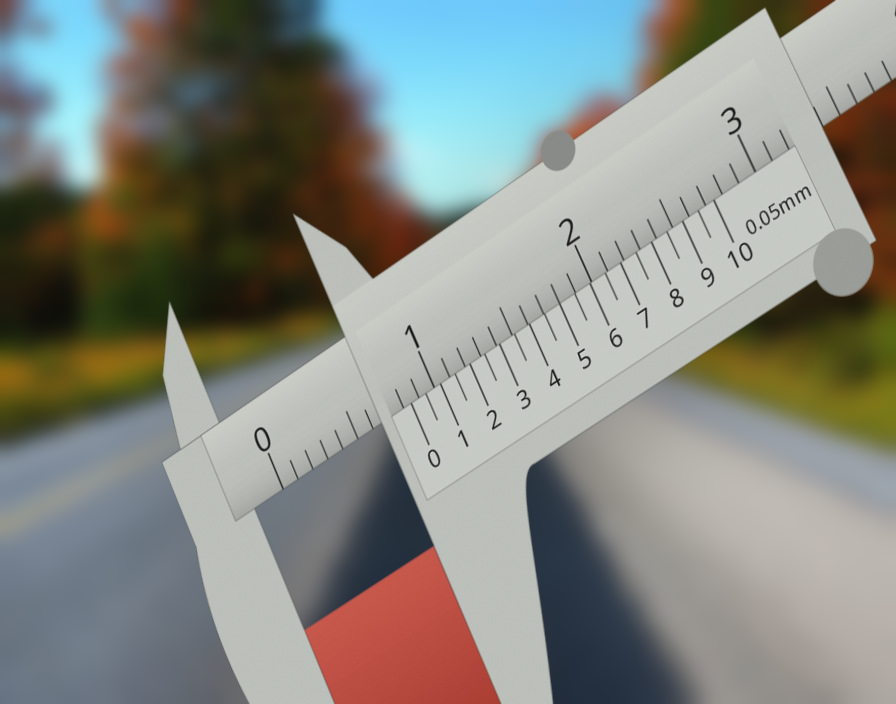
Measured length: 8.5
